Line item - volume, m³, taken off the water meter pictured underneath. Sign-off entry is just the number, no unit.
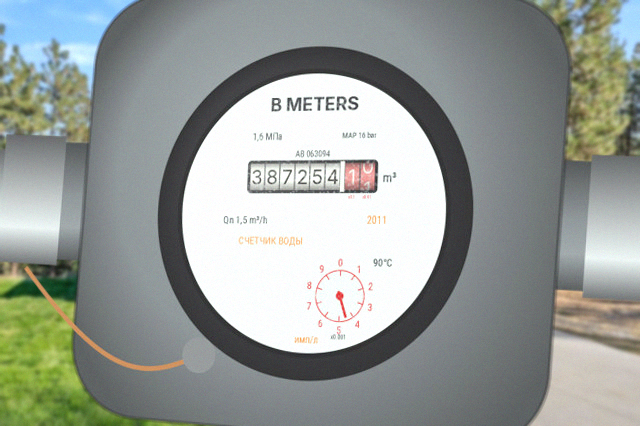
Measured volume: 387254.104
